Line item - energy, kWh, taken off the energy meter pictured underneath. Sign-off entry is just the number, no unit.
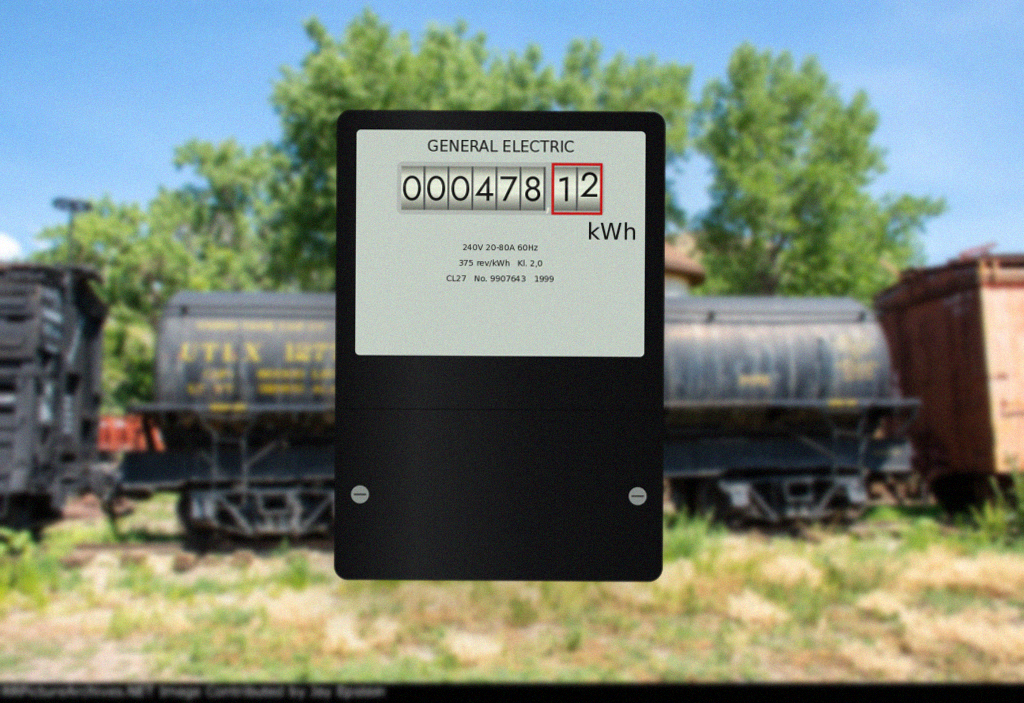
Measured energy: 478.12
